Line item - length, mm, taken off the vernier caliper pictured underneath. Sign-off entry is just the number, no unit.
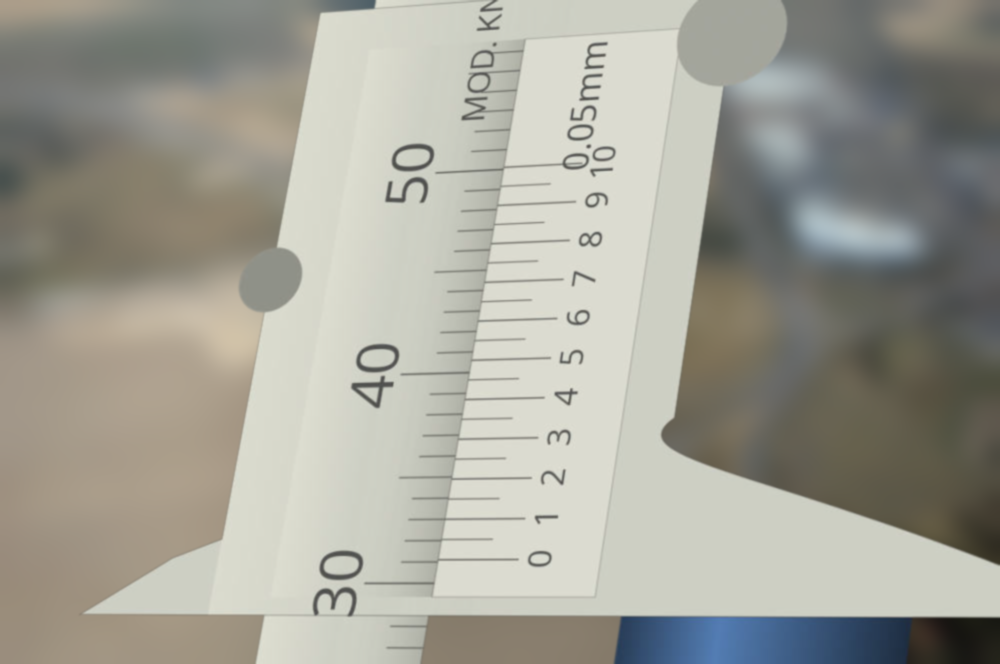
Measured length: 31.1
